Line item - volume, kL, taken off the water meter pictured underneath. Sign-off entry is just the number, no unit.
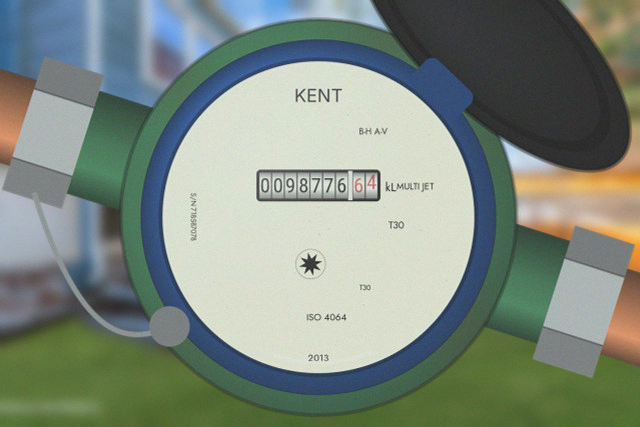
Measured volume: 98776.64
